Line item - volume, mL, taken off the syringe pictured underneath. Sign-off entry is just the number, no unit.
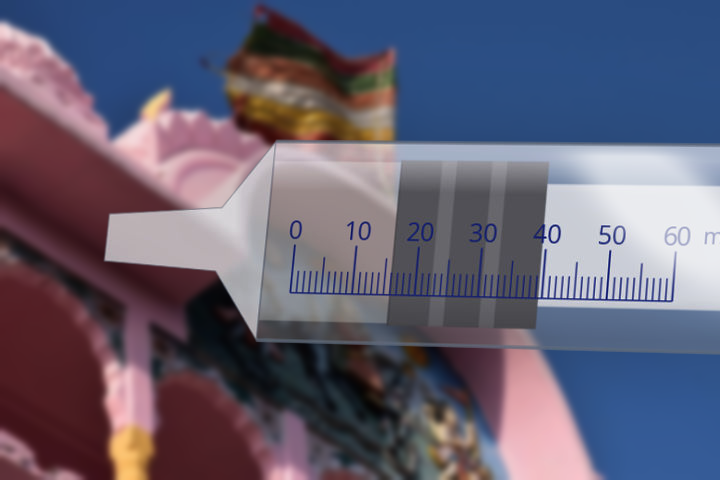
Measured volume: 16
